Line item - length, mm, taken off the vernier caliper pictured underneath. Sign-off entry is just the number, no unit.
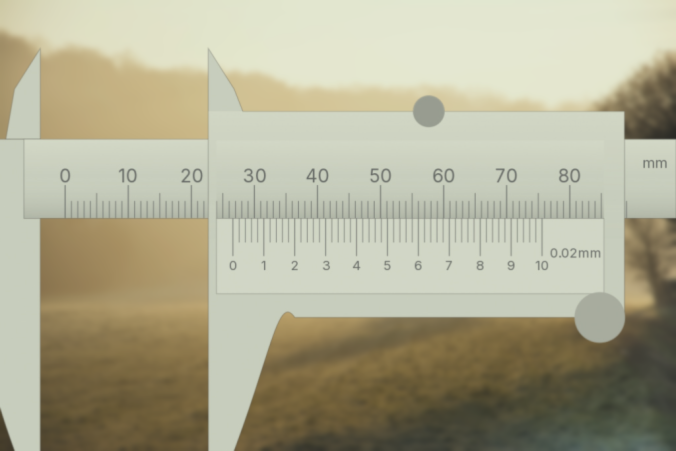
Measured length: 26.6
